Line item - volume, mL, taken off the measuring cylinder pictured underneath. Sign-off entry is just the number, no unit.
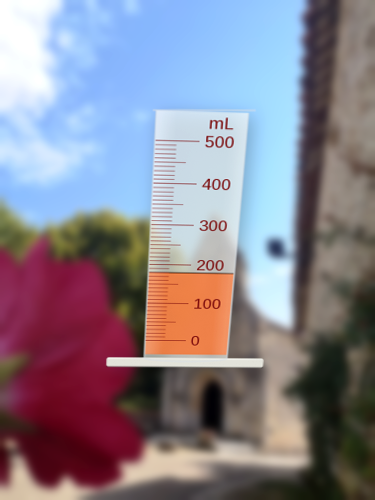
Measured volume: 180
